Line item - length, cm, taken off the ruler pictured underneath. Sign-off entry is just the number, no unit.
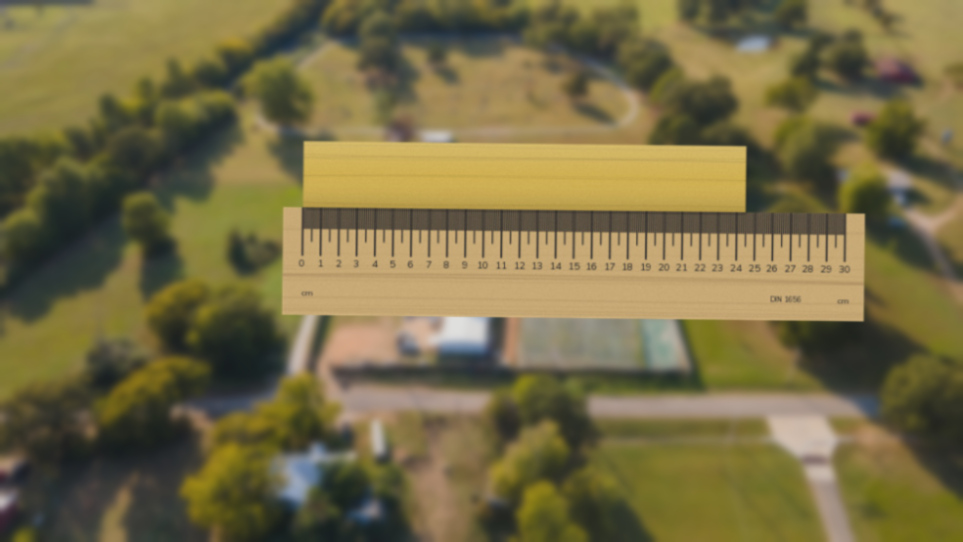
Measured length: 24.5
